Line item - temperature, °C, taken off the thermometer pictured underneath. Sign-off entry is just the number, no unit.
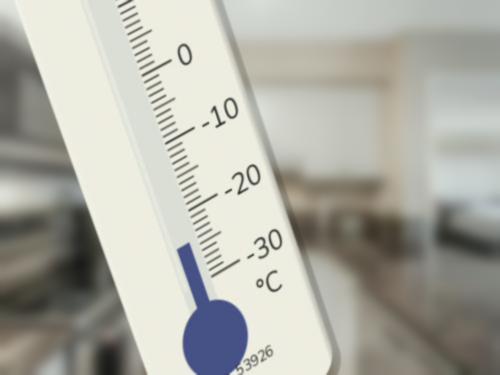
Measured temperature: -24
